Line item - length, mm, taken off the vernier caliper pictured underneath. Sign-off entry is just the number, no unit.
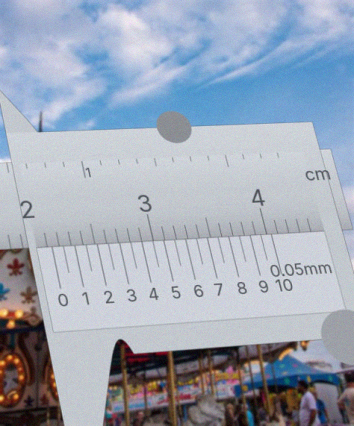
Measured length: 21.4
